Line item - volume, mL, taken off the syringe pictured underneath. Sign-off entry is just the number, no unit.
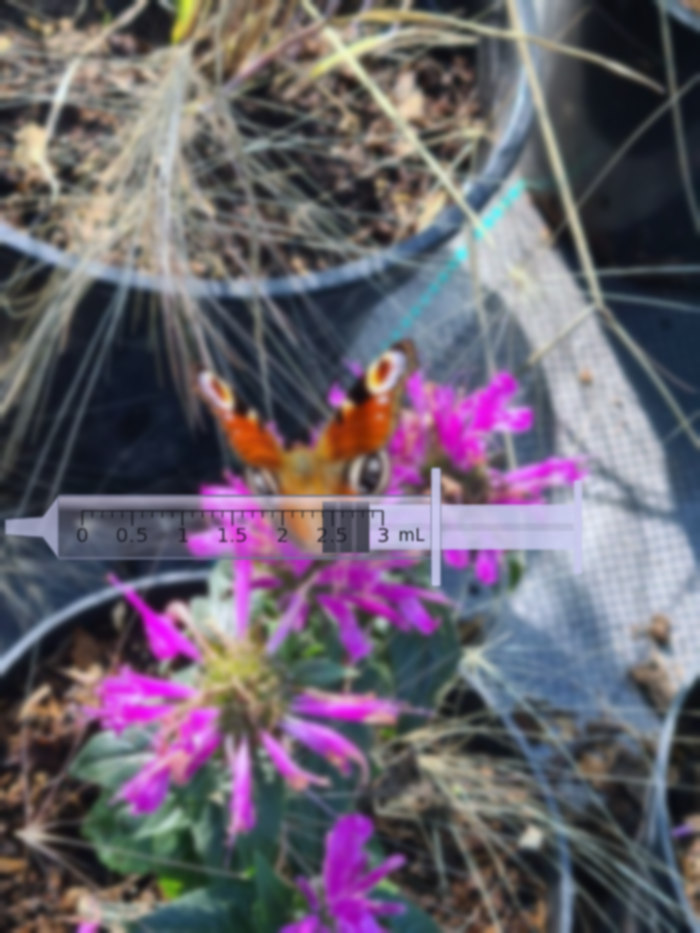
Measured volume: 2.4
